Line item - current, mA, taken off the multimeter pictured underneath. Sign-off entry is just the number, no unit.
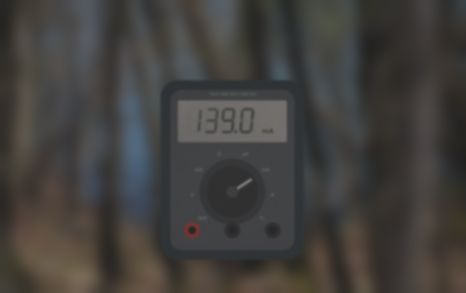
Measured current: 139.0
